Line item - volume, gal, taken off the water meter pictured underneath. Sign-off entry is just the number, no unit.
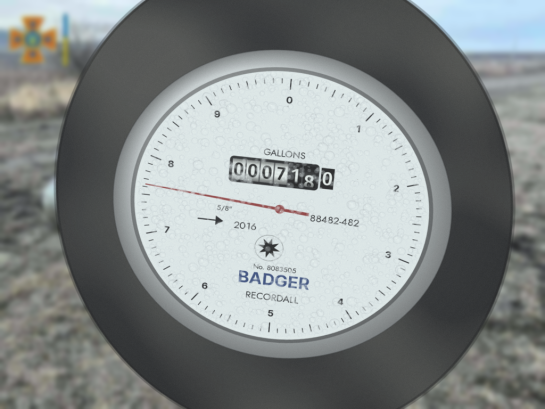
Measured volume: 7177.6
